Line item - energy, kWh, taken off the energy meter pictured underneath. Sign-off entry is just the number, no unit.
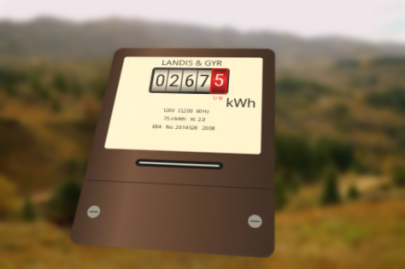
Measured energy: 267.5
